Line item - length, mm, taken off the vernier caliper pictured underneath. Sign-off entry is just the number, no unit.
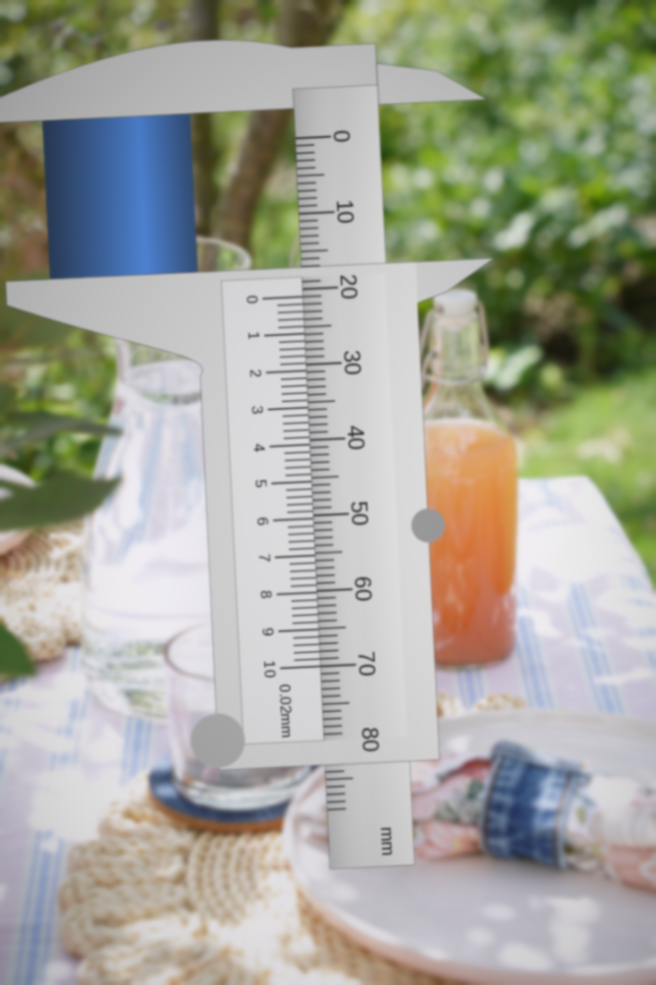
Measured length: 21.0
